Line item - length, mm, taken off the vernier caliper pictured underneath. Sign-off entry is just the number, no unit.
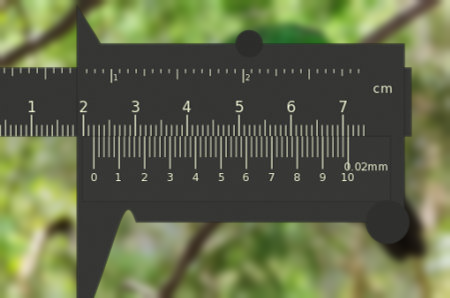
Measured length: 22.0
